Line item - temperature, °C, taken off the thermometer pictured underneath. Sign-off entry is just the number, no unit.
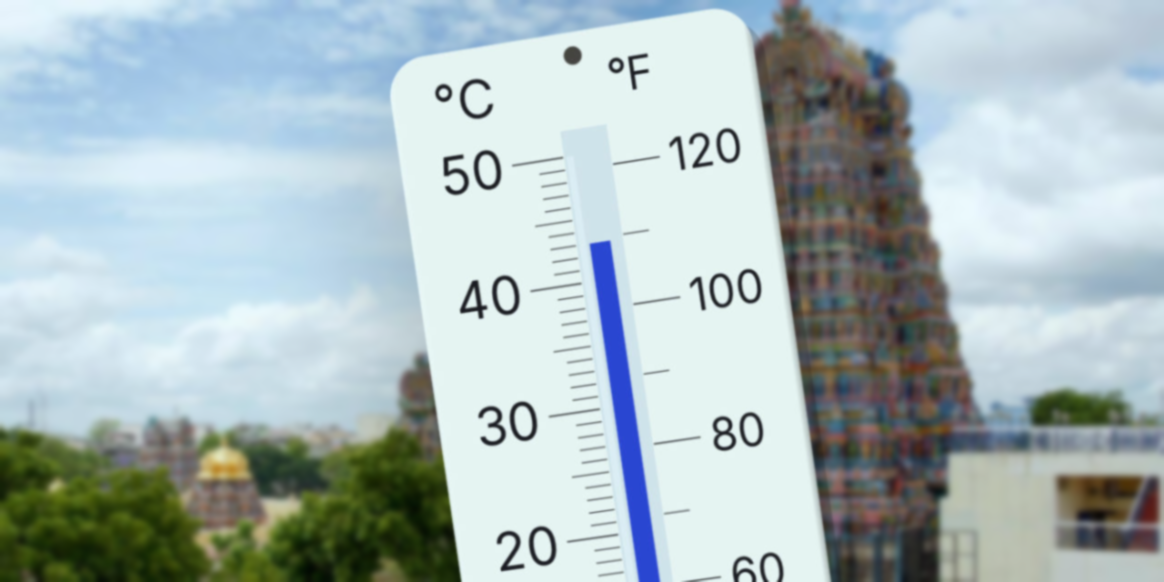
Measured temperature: 43
